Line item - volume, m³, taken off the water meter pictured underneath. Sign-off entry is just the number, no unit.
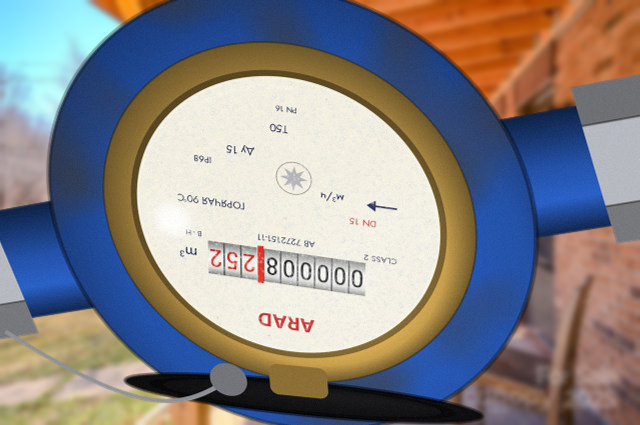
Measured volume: 8.252
